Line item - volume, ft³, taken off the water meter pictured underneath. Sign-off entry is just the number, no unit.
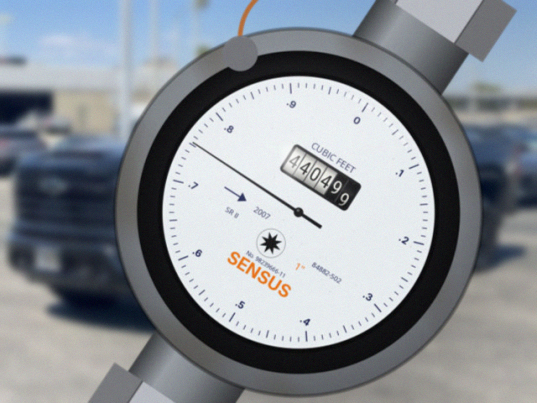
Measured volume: 440498.75
